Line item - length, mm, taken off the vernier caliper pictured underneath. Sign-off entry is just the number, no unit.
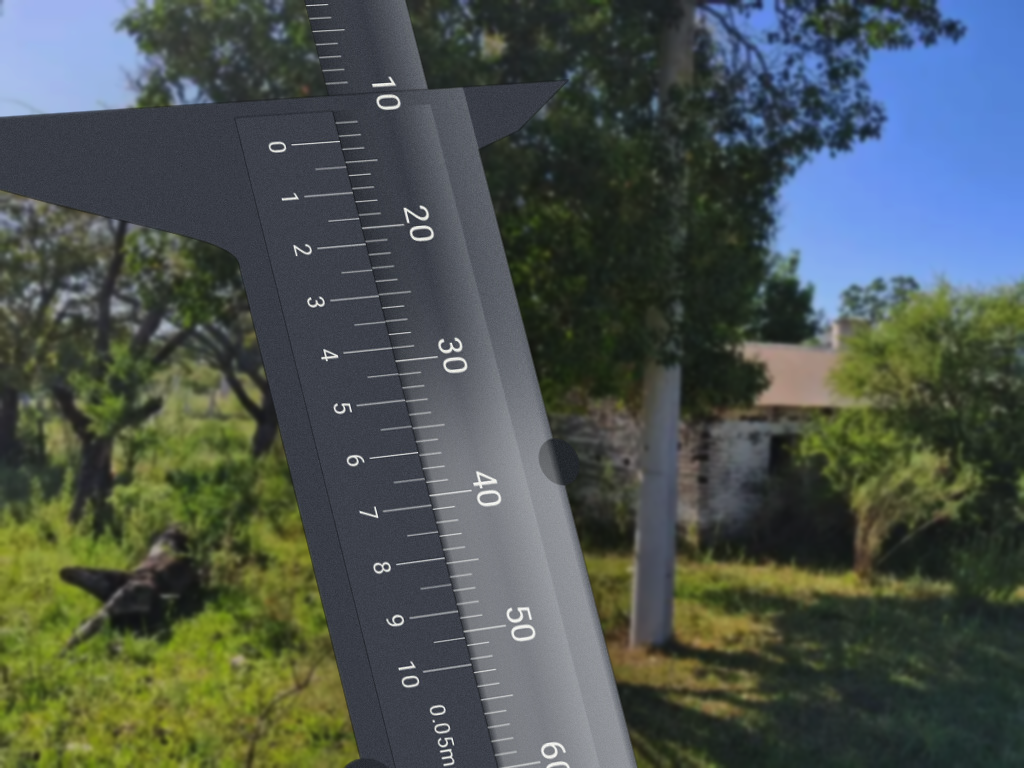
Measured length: 13.4
